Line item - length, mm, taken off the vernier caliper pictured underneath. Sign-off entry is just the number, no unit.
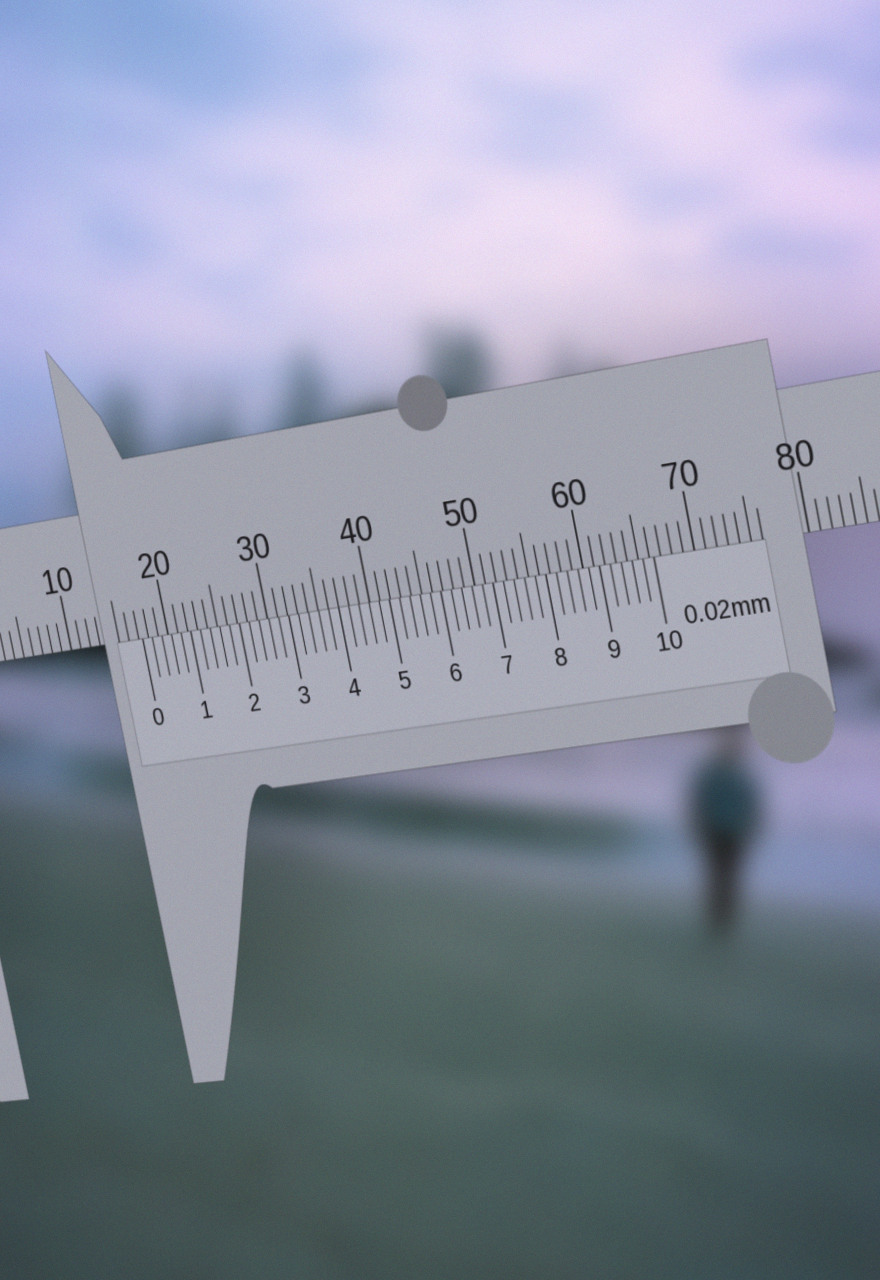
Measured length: 17.4
